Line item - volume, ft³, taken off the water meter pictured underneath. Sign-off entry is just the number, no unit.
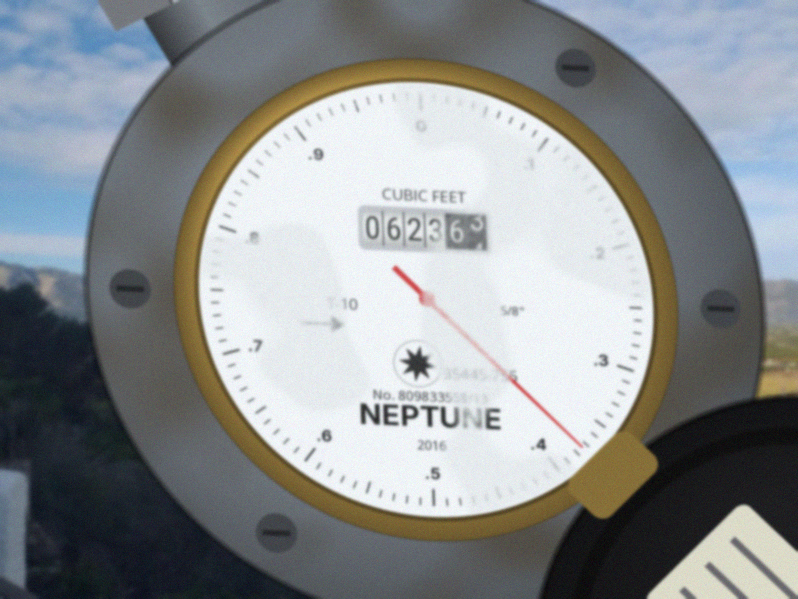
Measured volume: 62363.37
